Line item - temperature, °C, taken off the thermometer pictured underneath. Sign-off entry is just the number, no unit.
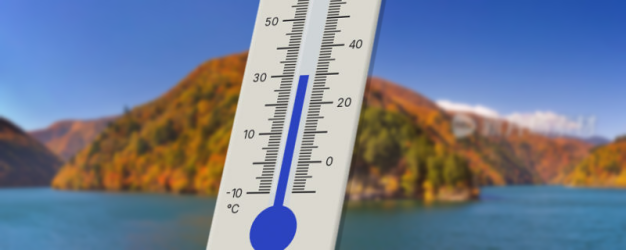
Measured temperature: 30
